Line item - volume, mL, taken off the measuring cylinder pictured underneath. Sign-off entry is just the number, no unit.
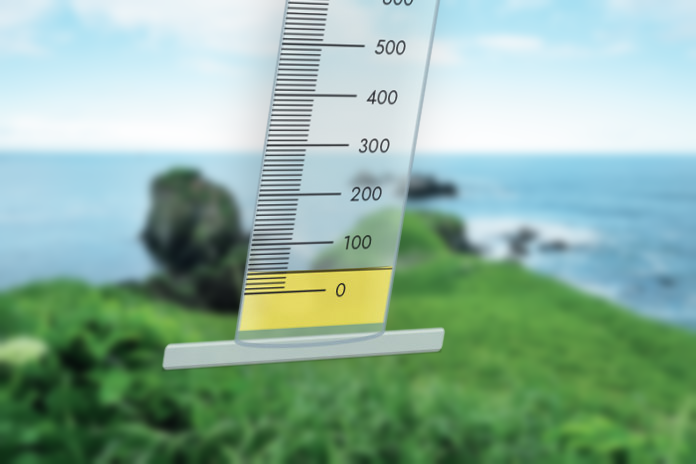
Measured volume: 40
